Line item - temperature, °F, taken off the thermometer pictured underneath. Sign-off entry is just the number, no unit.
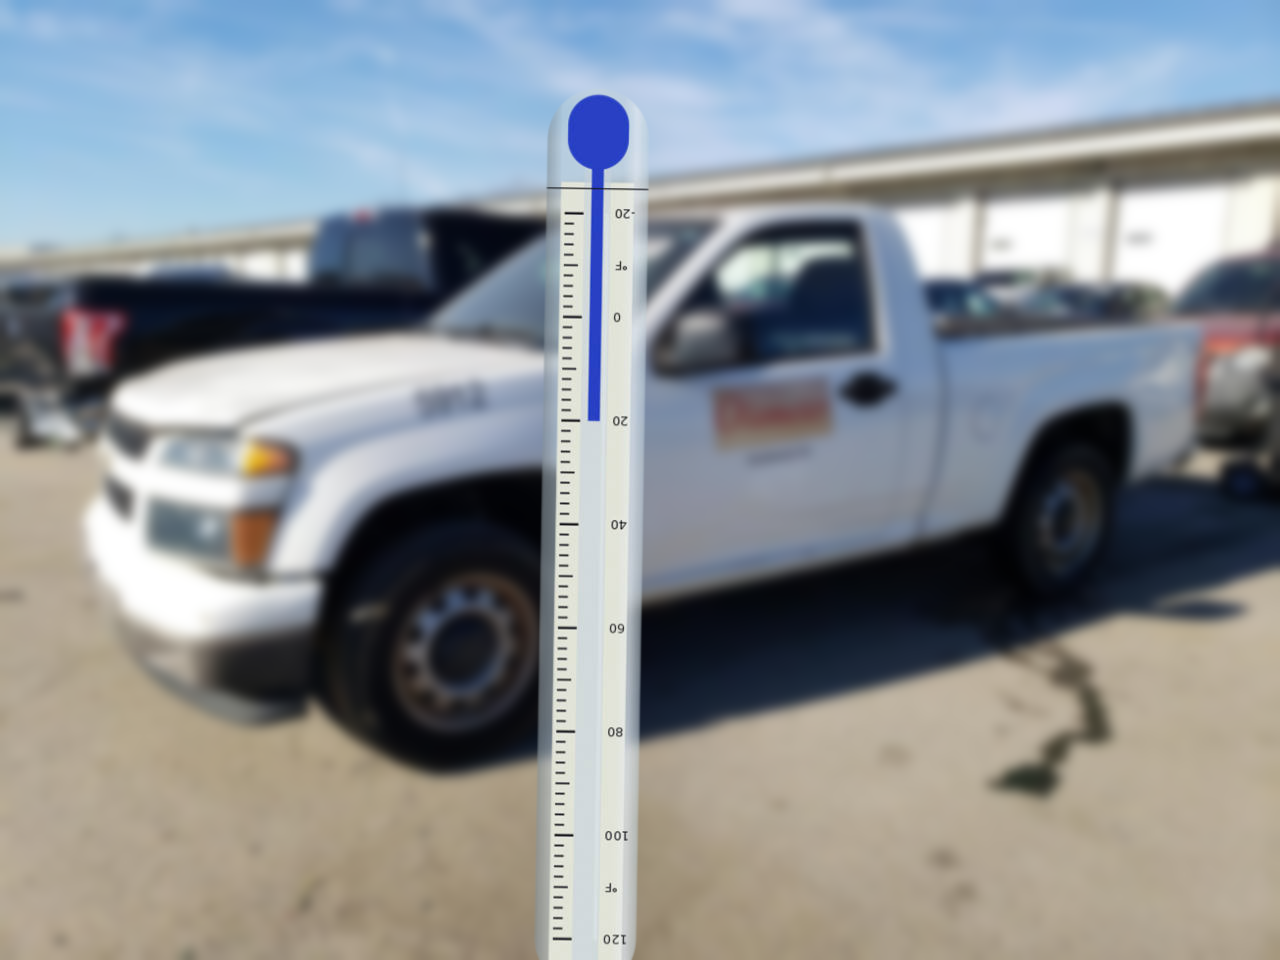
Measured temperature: 20
